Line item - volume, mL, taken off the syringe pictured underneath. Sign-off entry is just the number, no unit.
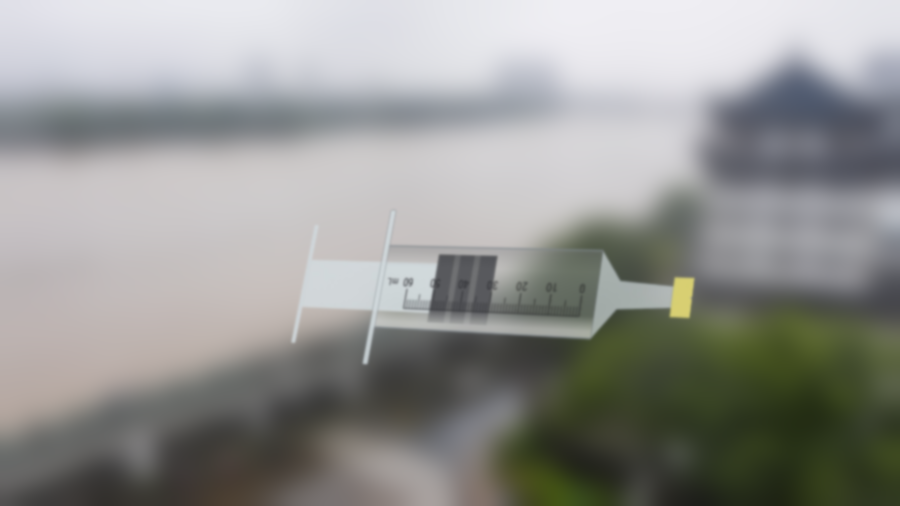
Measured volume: 30
